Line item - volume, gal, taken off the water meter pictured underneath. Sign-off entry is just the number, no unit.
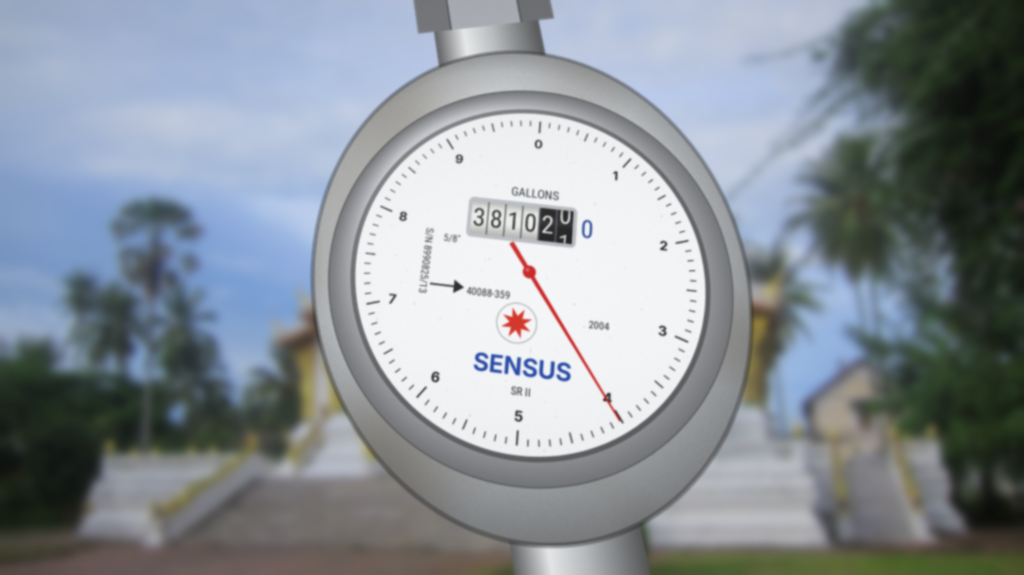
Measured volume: 3810204.0
